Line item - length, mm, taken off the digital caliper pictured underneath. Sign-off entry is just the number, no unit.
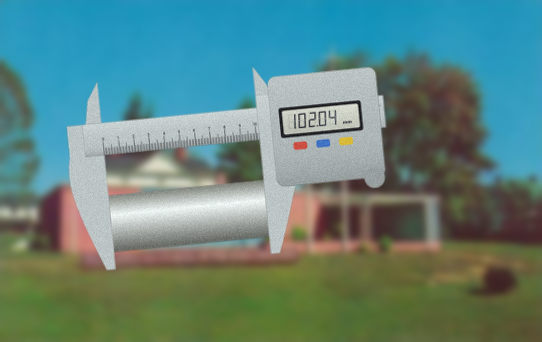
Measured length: 102.04
